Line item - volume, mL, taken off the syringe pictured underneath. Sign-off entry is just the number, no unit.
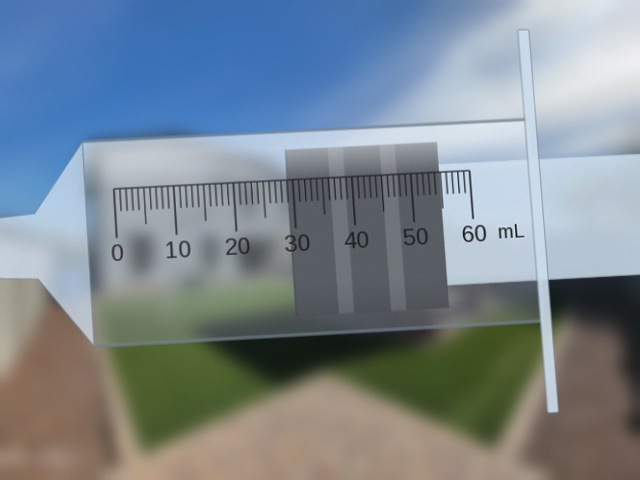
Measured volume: 29
